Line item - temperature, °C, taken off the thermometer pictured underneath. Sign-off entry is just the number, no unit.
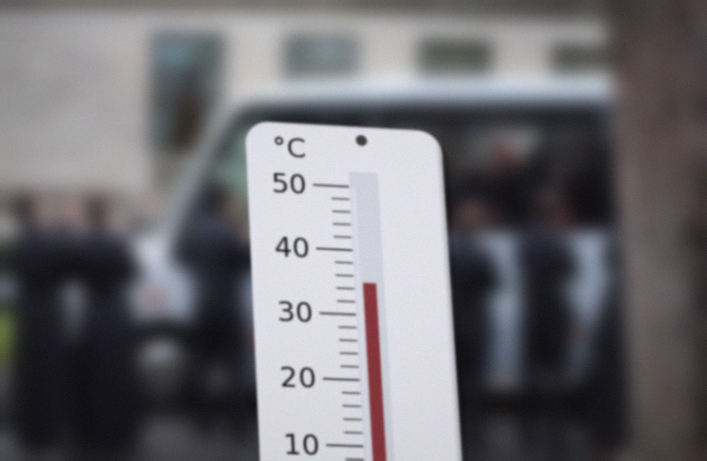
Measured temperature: 35
